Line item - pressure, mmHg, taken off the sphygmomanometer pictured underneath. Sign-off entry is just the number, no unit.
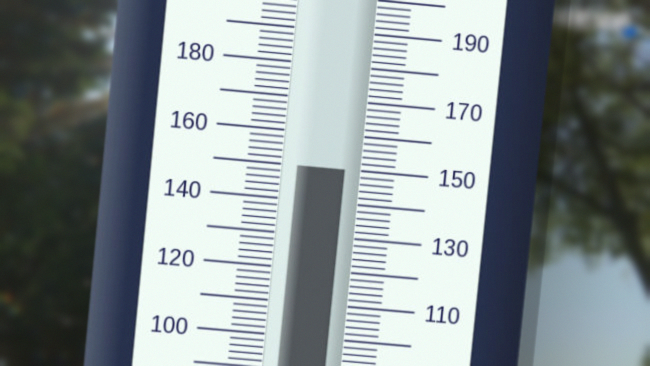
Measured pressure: 150
